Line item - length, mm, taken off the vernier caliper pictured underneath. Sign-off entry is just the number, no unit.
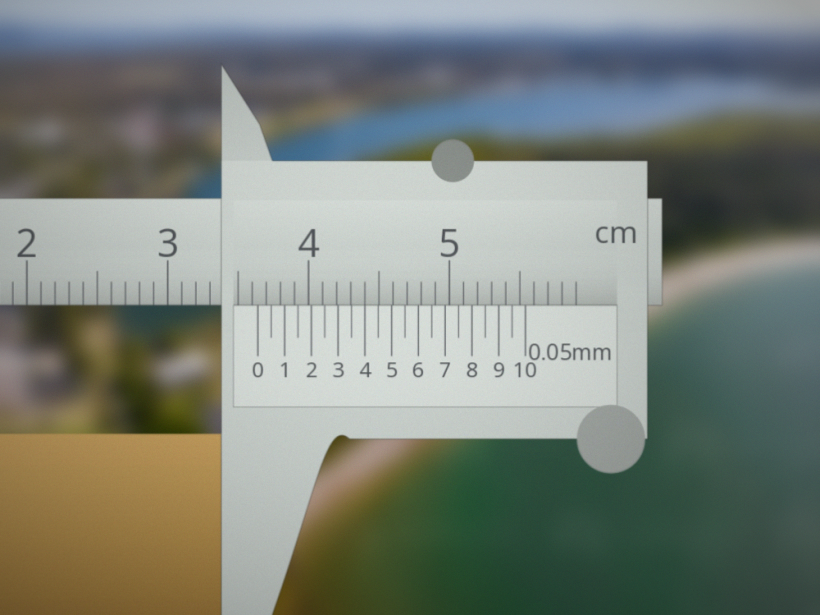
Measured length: 36.4
